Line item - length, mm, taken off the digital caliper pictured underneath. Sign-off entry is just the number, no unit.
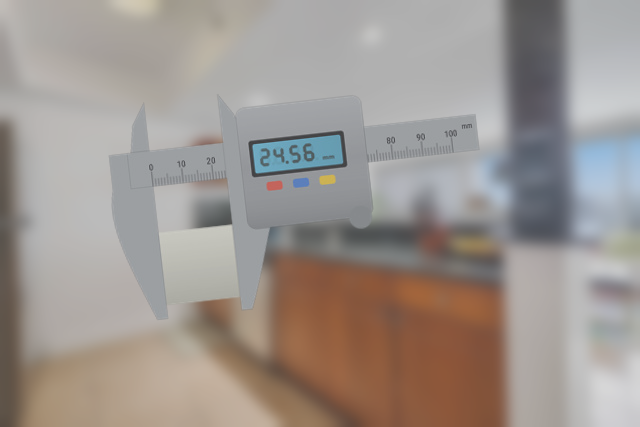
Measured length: 24.56
